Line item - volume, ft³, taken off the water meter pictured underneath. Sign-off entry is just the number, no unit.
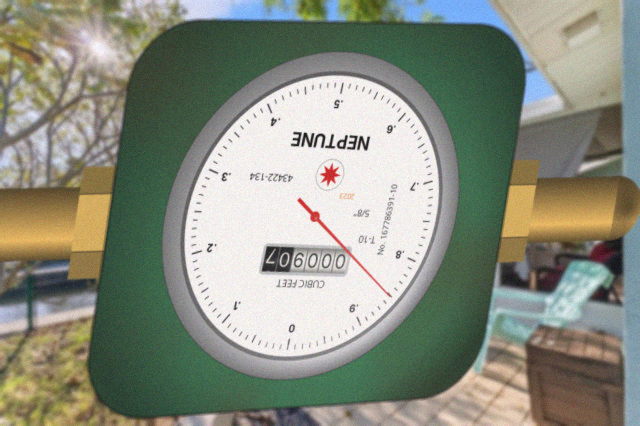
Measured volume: 906.85
